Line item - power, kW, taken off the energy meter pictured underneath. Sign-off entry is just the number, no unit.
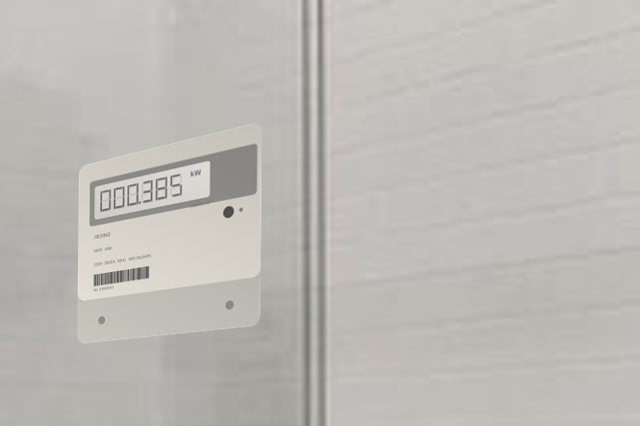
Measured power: 0.385
